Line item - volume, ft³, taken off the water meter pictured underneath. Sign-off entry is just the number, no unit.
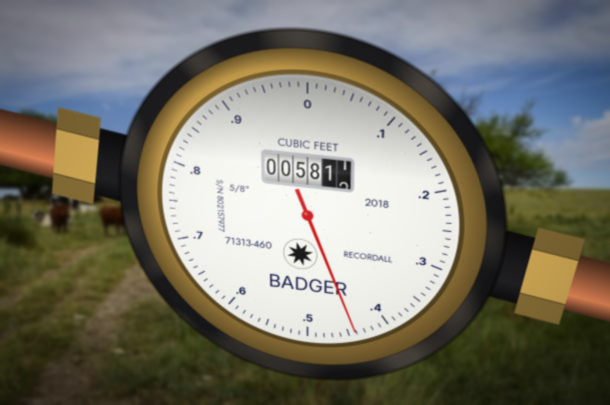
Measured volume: 5811.44
